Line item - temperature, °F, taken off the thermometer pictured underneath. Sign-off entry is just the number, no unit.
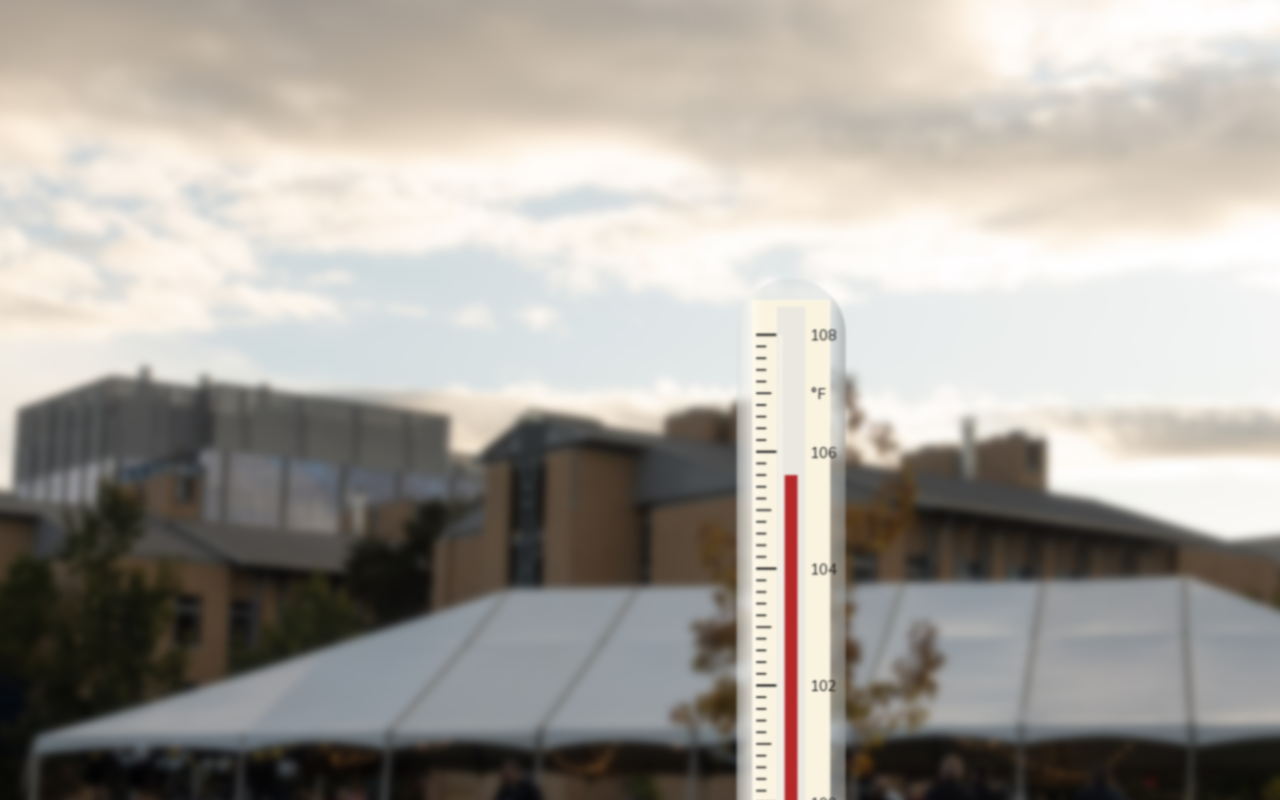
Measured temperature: 105.6
